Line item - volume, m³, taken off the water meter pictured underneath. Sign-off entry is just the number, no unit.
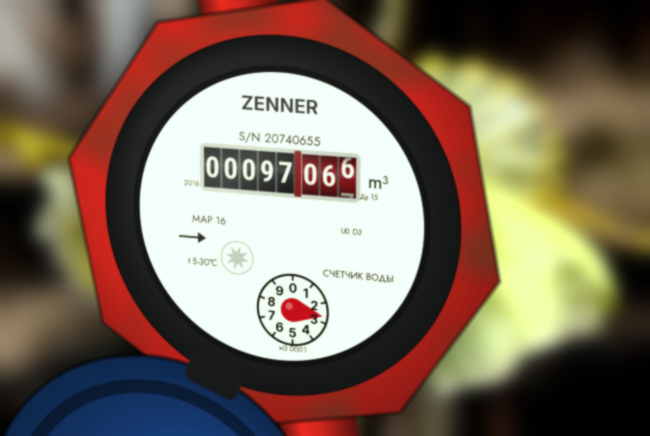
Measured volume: 97.0662
